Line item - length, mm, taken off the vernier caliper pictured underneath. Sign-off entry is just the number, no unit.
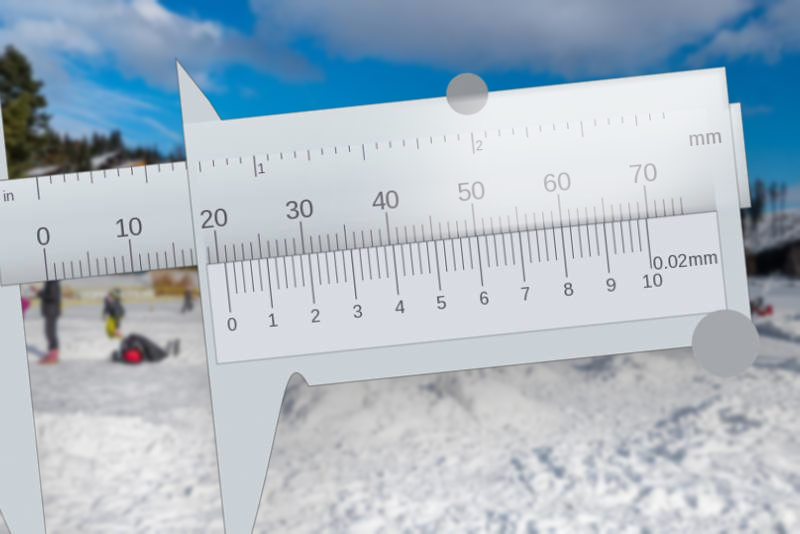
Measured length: 20.8
